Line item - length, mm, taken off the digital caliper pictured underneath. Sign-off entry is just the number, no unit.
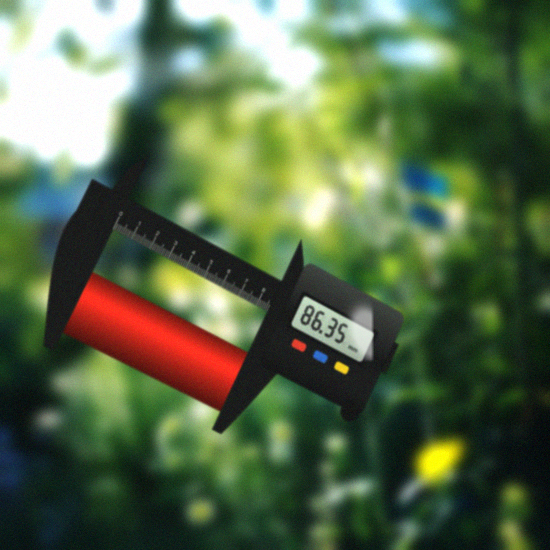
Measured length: 86.35
